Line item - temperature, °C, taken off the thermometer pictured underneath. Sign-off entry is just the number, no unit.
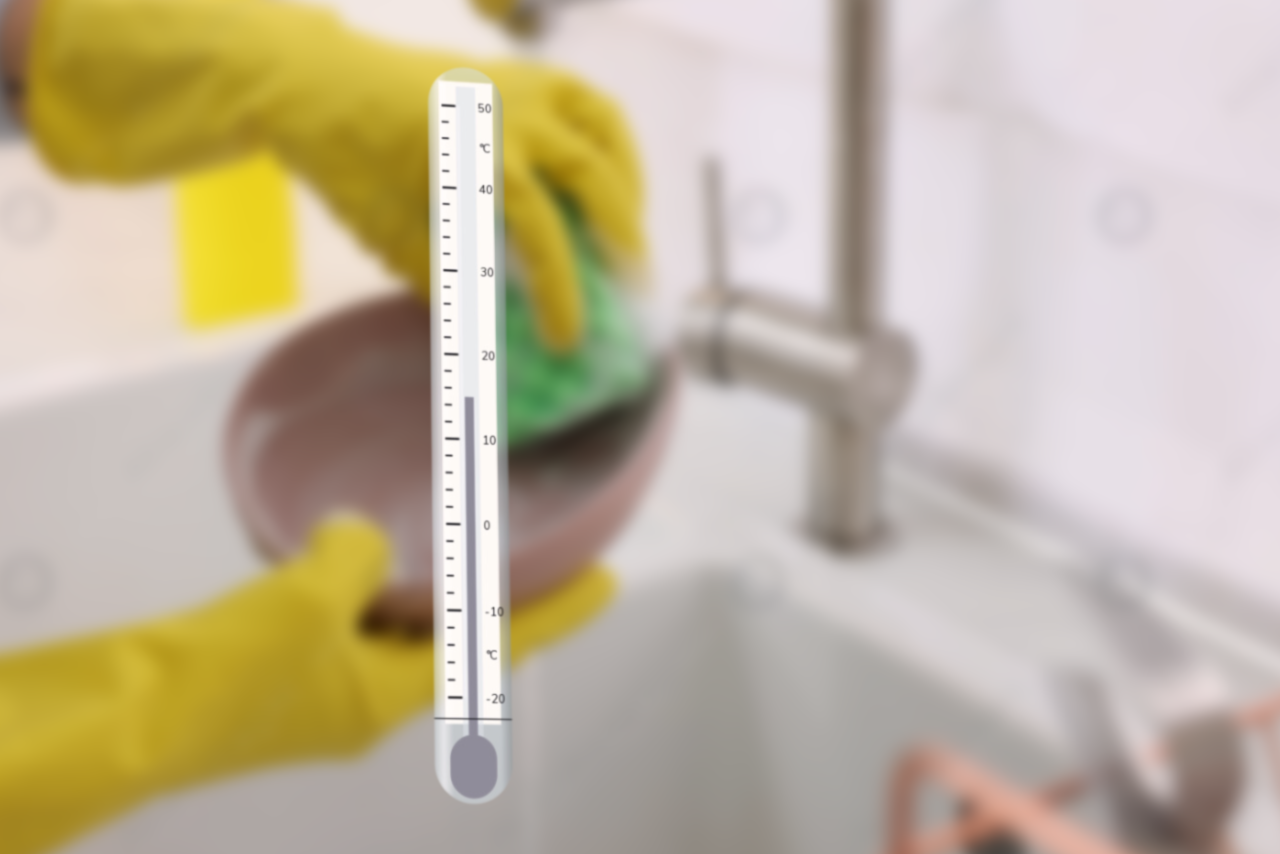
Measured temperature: 15
